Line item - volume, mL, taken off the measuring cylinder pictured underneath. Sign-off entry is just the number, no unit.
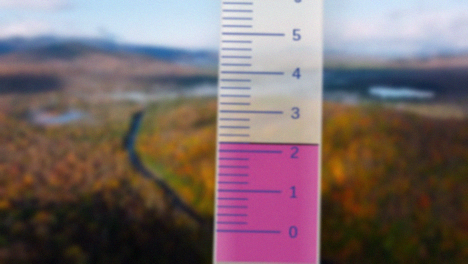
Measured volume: 2.2
